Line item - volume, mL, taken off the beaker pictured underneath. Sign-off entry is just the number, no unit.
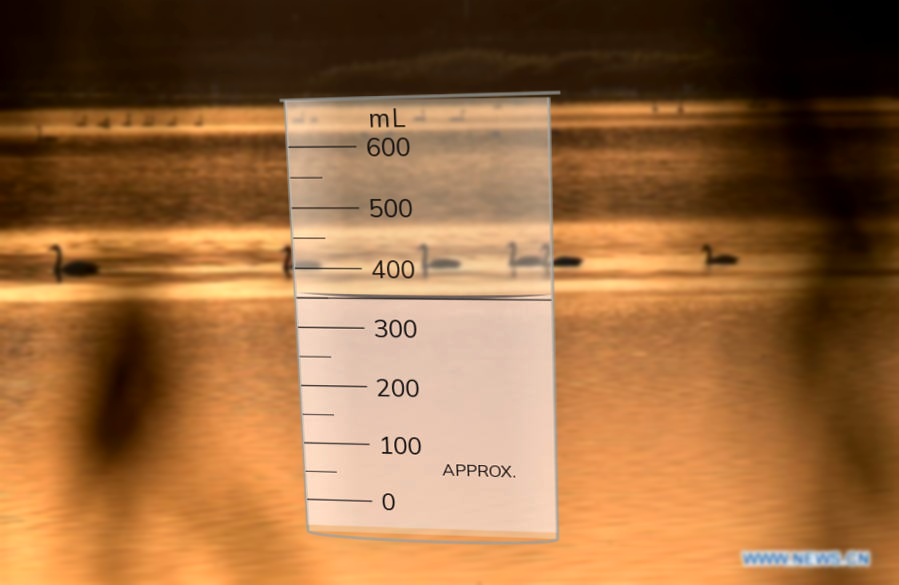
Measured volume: 350
